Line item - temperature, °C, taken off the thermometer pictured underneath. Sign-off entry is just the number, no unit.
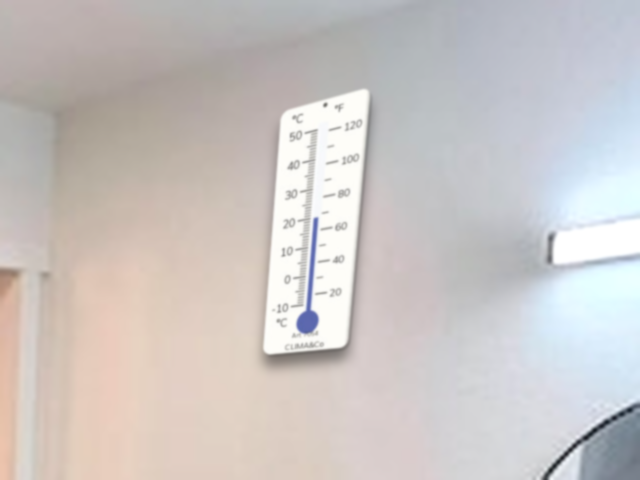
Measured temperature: 20
